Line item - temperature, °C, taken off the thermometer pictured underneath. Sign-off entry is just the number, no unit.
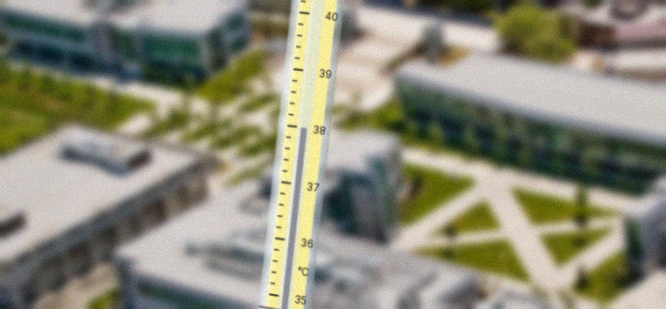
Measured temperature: 38
